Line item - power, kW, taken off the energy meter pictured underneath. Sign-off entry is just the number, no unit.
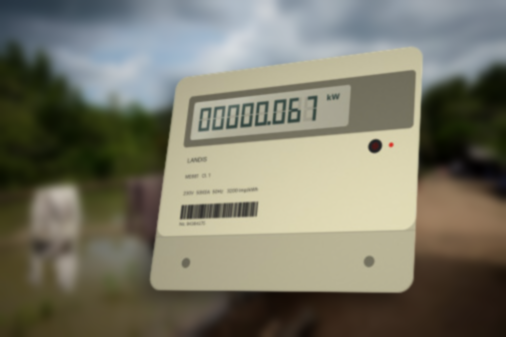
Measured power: 0.067
